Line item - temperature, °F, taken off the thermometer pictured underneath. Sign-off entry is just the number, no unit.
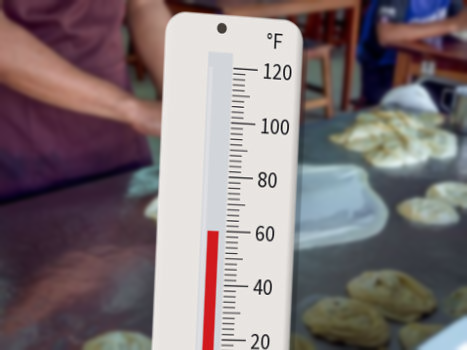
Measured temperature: 60
